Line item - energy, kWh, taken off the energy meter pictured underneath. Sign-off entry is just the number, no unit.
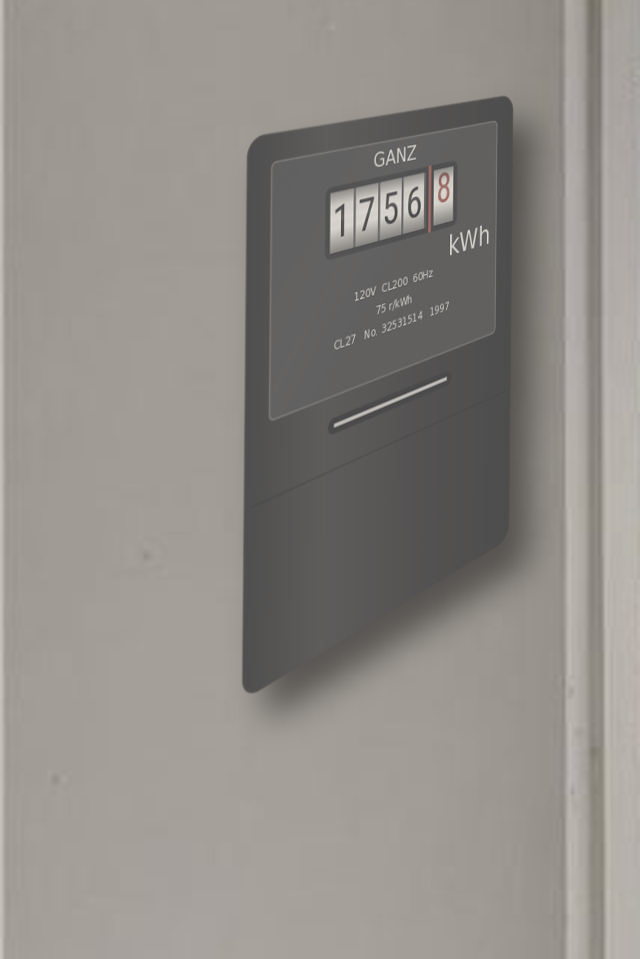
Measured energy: 1756.8
